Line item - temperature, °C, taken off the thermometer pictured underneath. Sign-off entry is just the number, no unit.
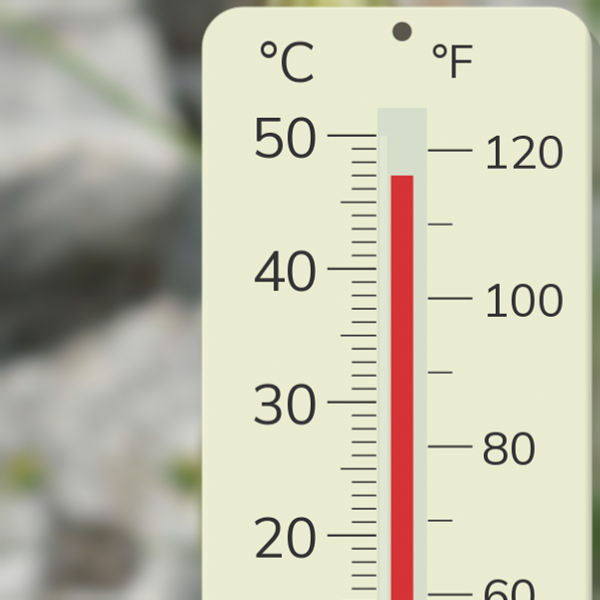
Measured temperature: 47
